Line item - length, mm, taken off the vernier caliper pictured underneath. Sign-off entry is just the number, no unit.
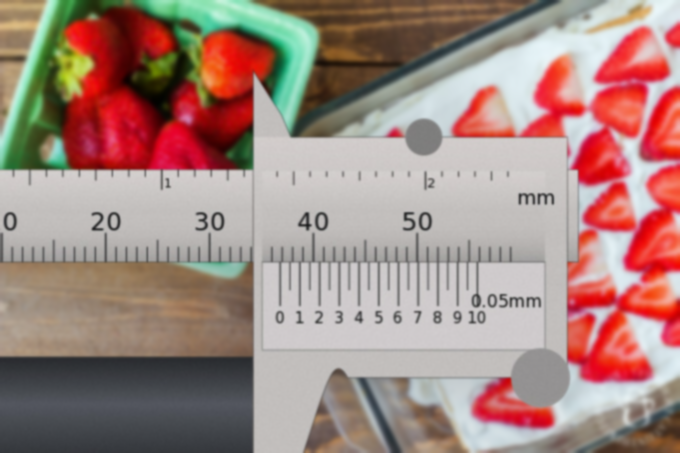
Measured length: 36.8
